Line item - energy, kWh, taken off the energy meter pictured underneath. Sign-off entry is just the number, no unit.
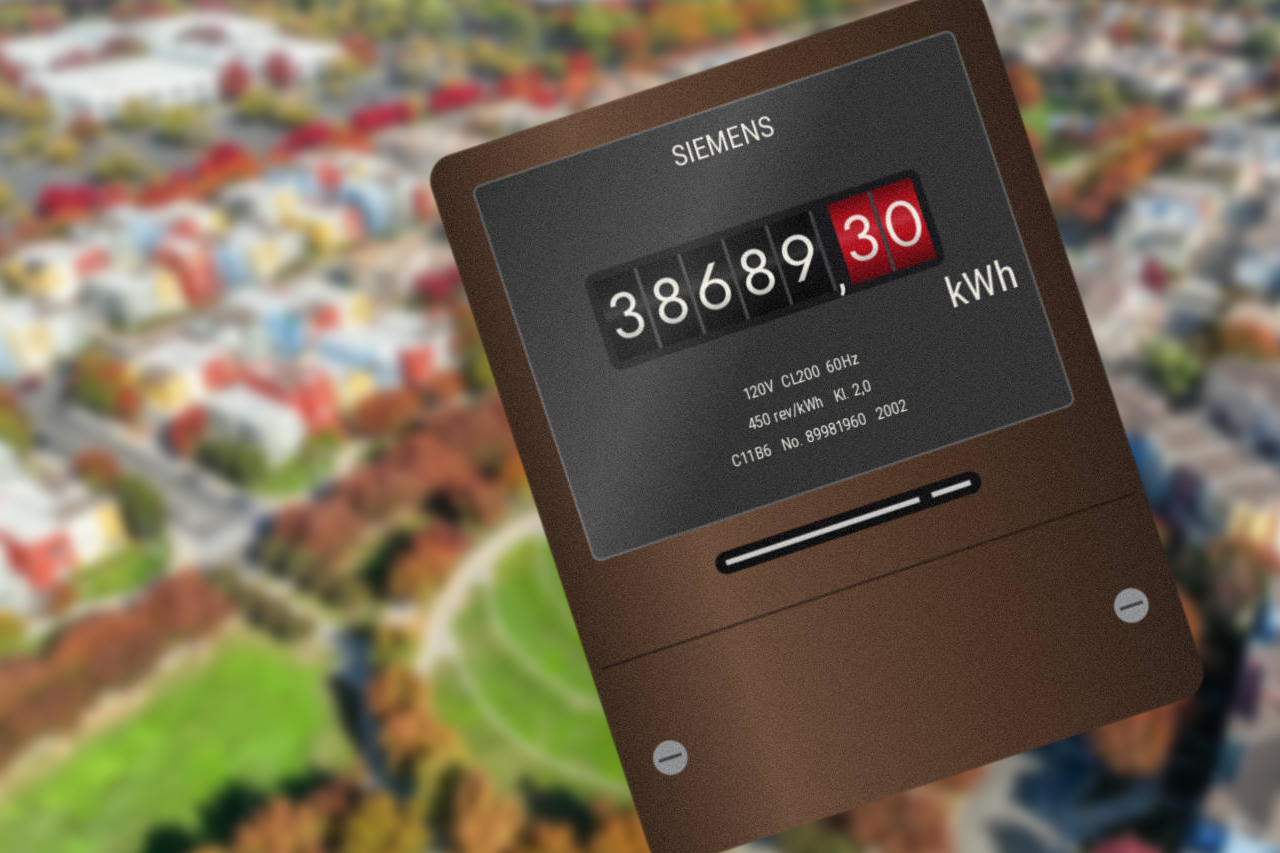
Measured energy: 38689.30
